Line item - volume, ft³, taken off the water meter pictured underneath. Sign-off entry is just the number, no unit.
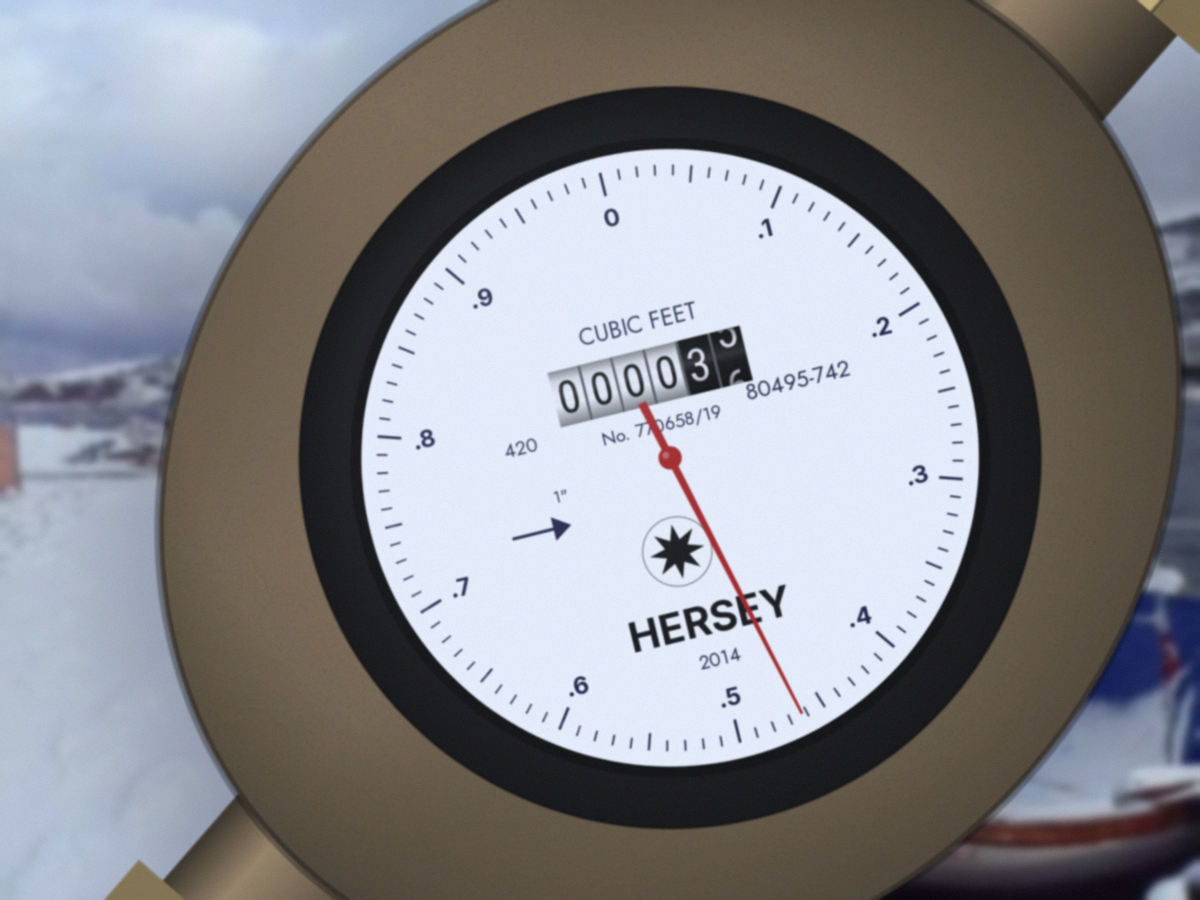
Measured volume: 35.46
